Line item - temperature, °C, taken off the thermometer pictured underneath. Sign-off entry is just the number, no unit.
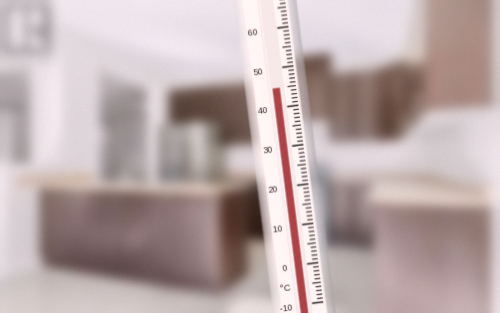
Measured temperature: 45
